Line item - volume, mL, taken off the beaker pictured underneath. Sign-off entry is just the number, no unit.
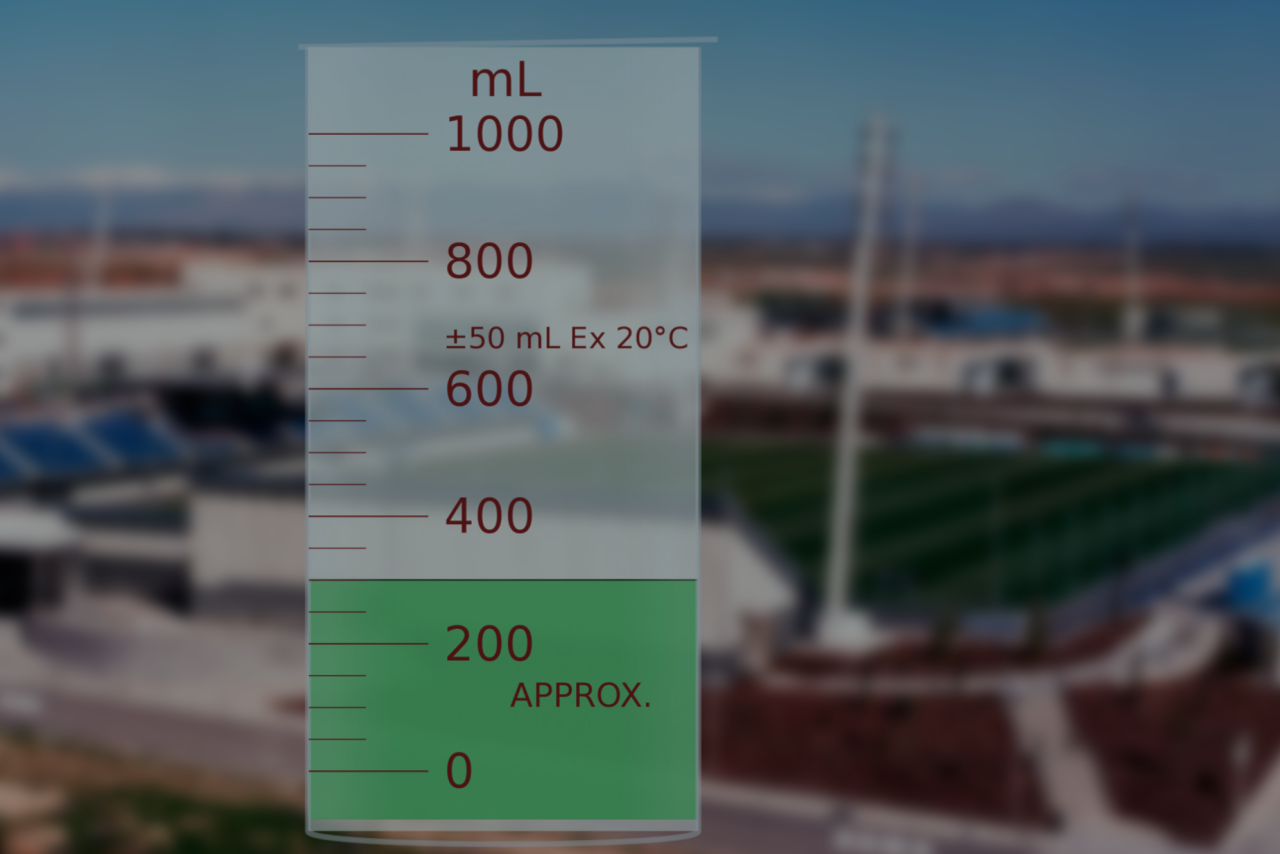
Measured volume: 300
